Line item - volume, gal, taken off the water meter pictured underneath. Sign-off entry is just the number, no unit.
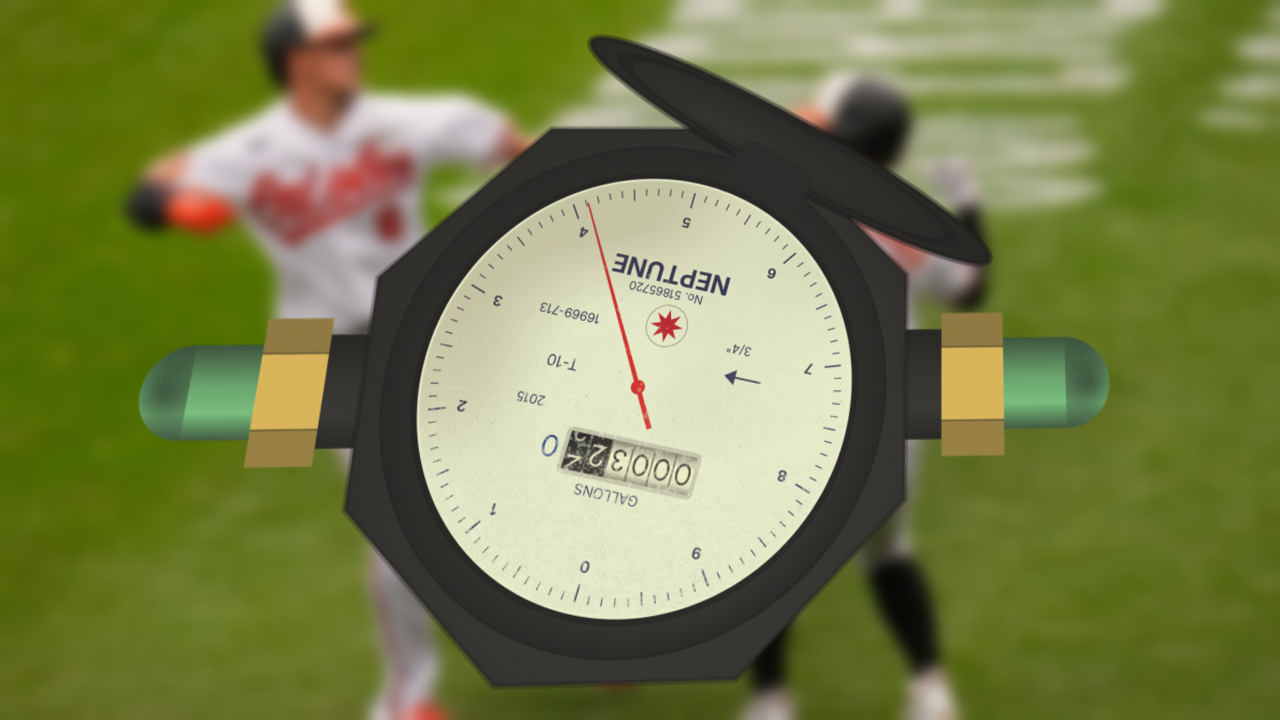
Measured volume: 3224.1
